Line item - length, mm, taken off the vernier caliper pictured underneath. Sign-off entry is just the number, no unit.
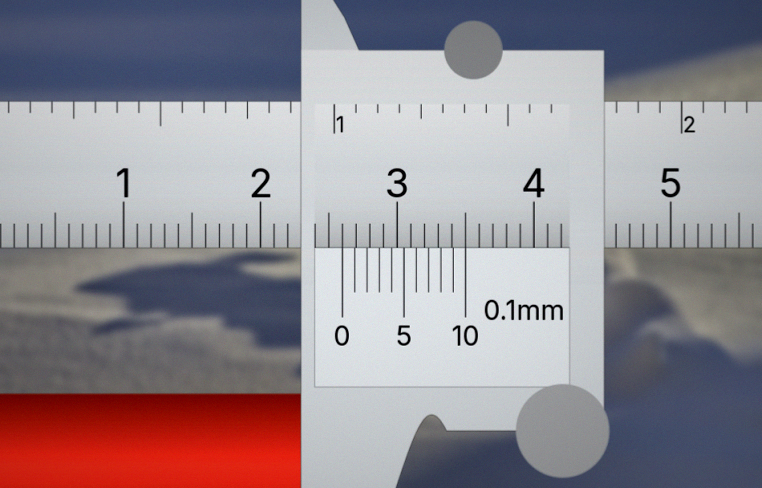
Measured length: 26.0
